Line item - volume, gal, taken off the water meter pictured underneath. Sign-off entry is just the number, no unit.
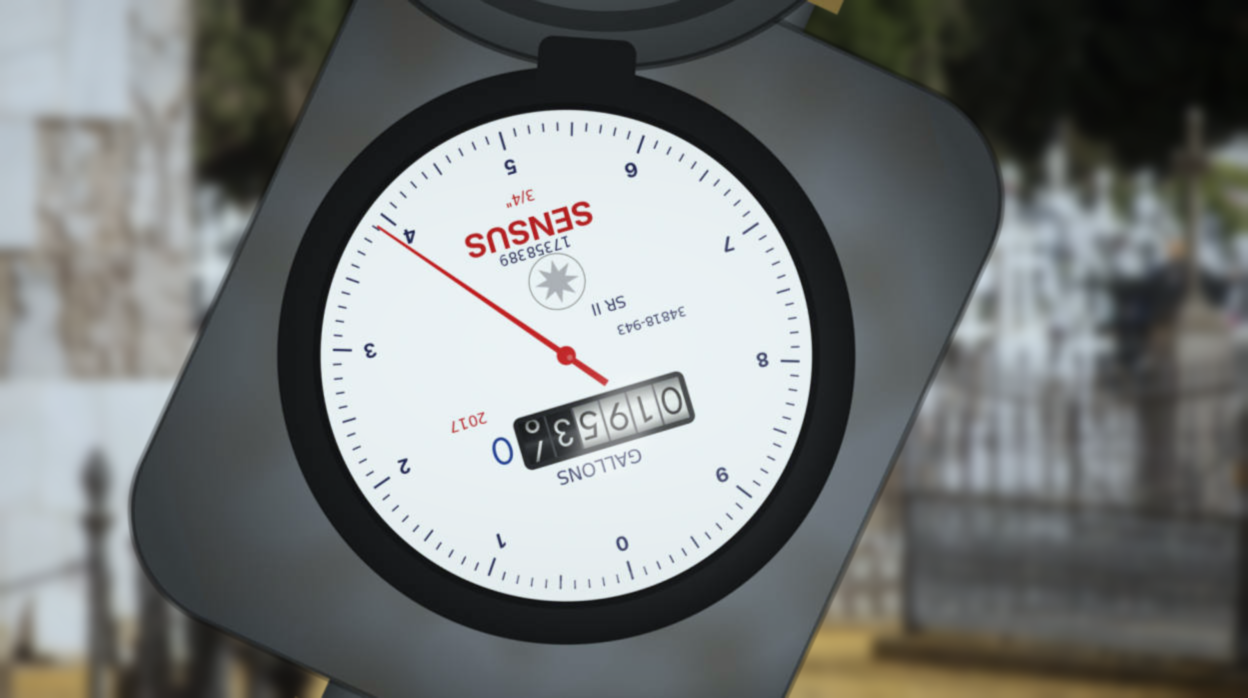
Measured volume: 195373.9
